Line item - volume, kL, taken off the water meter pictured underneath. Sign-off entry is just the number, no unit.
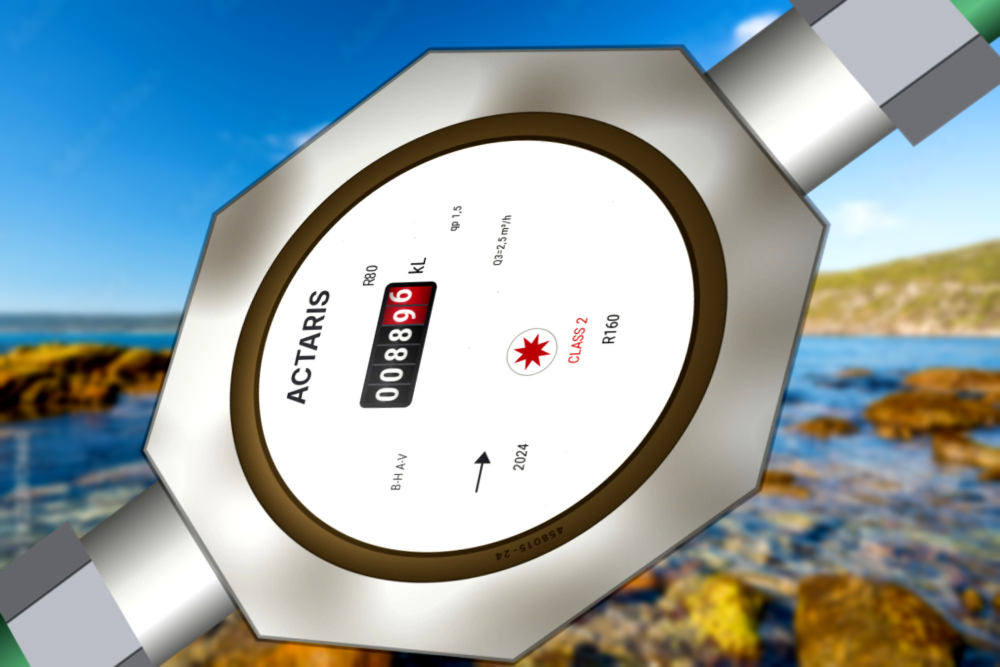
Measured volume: 88.96
